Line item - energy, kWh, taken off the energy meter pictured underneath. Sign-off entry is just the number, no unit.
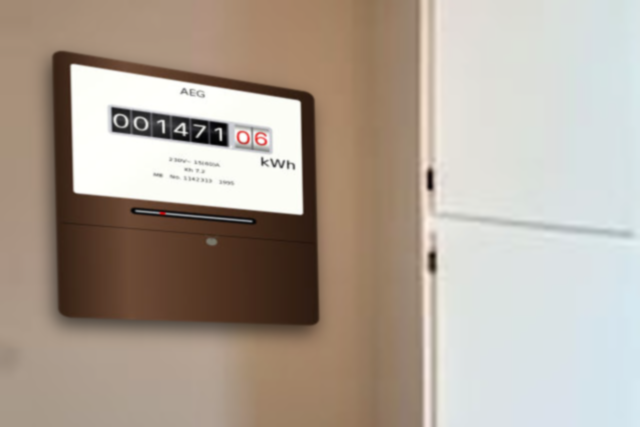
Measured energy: 1471.06
